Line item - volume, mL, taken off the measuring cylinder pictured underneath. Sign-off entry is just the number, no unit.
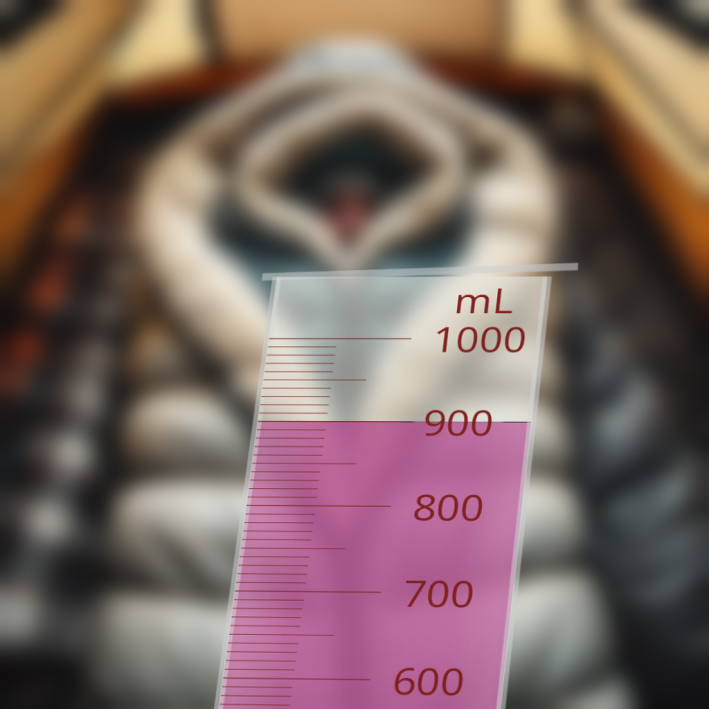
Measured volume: 900
